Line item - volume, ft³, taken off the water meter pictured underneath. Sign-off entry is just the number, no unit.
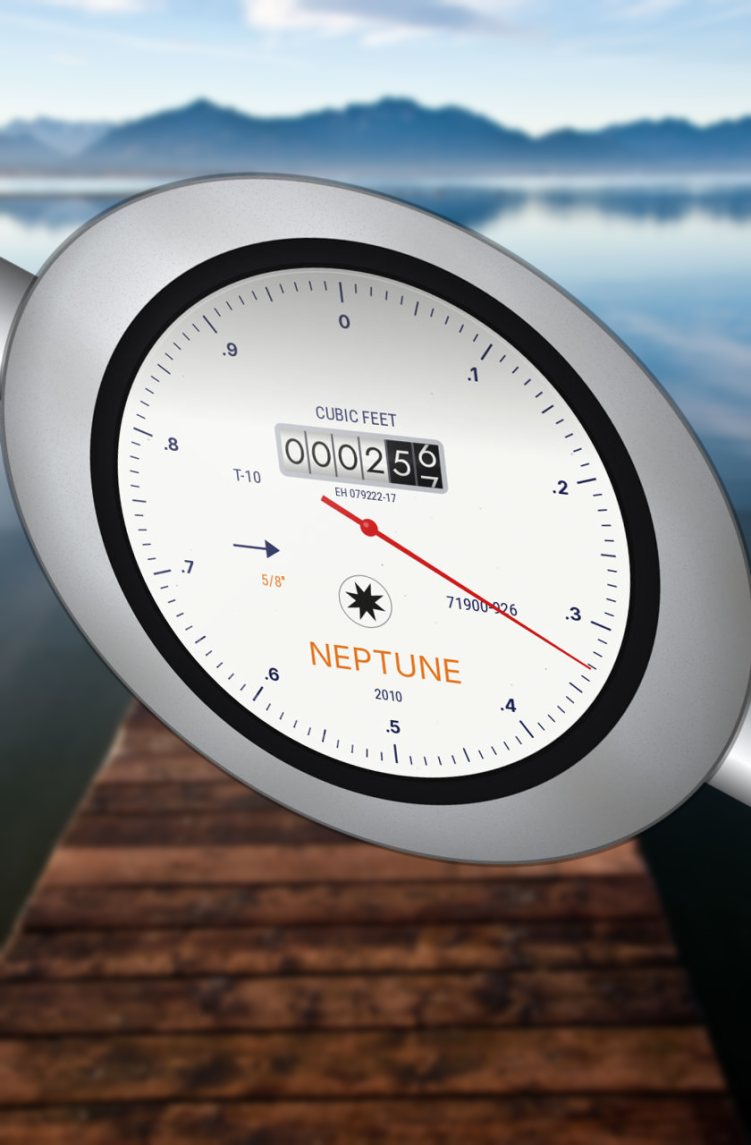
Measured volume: 256.33
